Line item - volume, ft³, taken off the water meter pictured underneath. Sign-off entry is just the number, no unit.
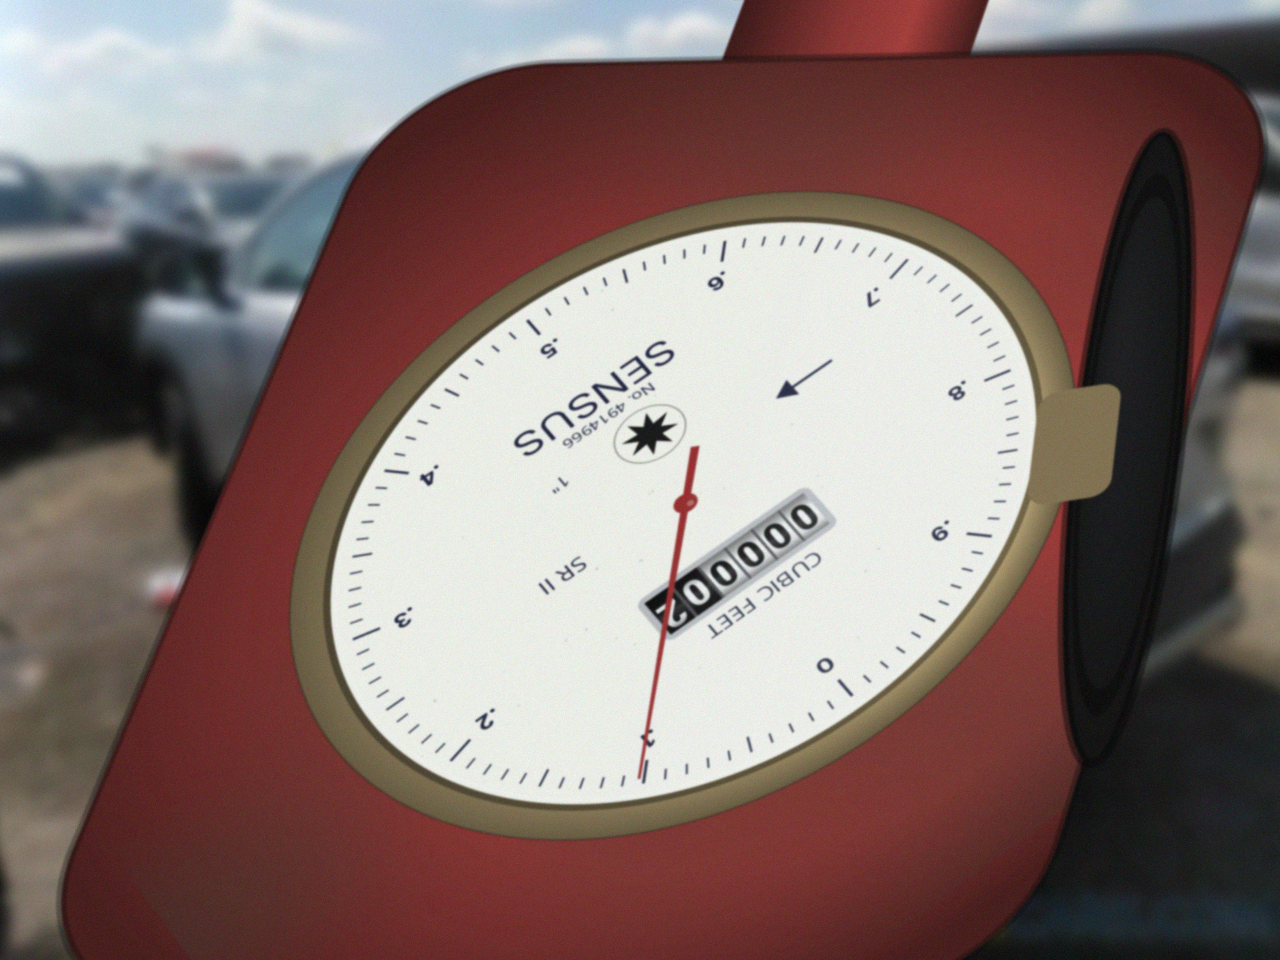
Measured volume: 2.10
